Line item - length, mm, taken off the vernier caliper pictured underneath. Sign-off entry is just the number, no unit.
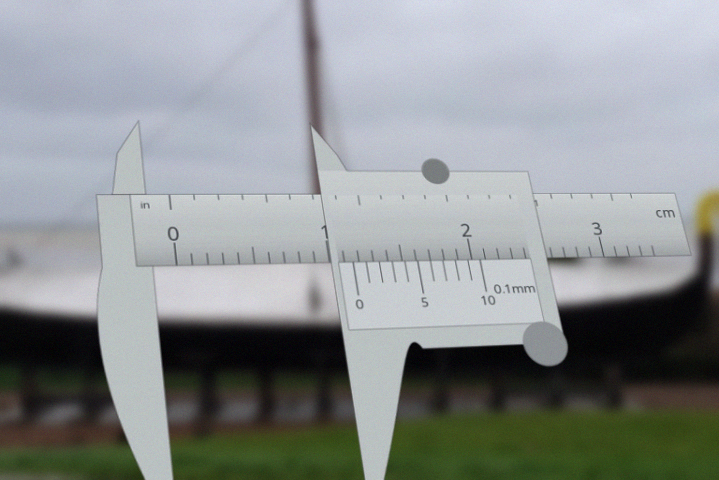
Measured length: 11.6
